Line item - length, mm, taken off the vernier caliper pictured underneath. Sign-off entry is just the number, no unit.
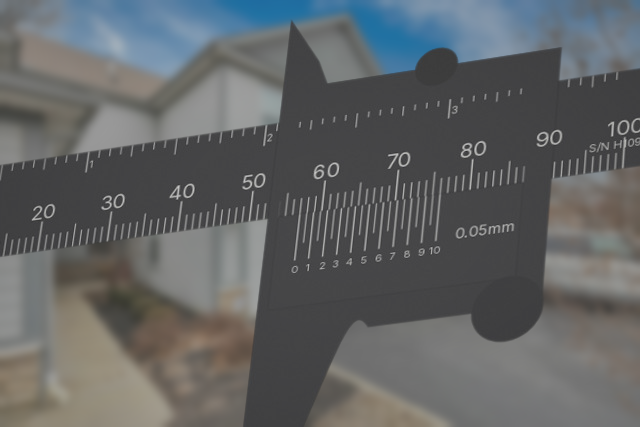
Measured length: 57.0
